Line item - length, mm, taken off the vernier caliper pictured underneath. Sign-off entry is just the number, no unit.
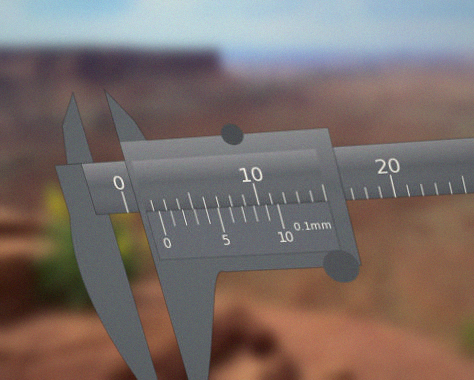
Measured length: 2.4
